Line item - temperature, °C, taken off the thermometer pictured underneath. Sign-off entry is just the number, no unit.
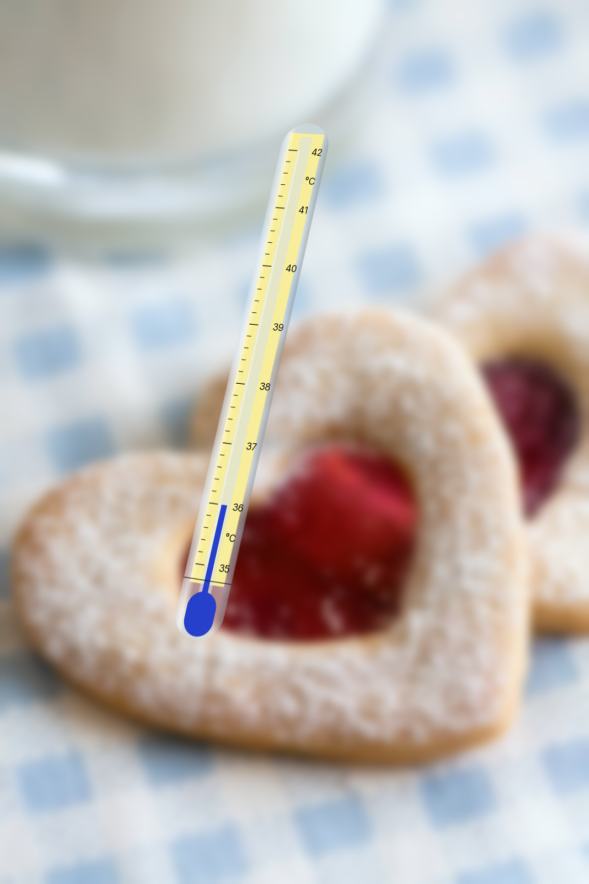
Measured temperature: 36
